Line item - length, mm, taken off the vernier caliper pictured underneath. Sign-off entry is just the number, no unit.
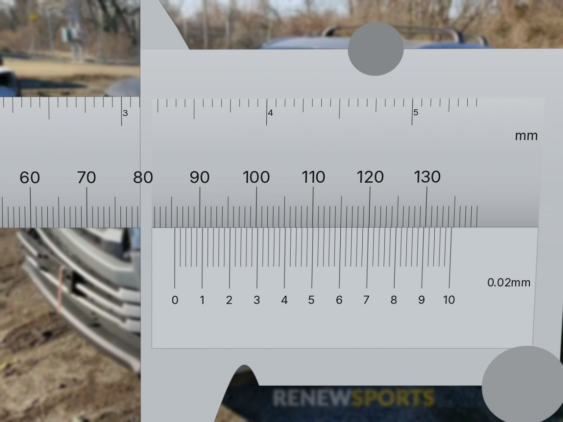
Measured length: 85.6
